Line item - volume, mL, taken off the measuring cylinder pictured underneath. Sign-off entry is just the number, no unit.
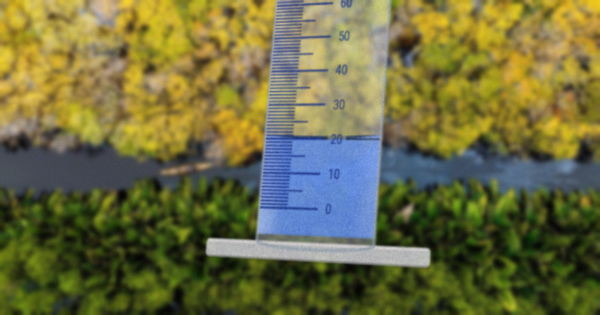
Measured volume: 20
